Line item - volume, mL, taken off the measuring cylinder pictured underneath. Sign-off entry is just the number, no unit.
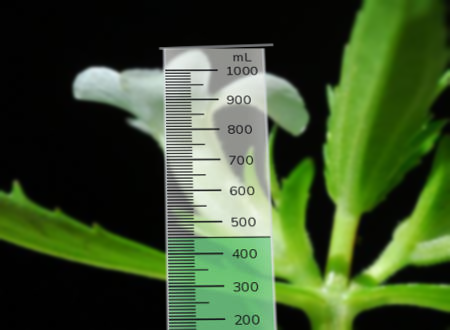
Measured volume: 450
